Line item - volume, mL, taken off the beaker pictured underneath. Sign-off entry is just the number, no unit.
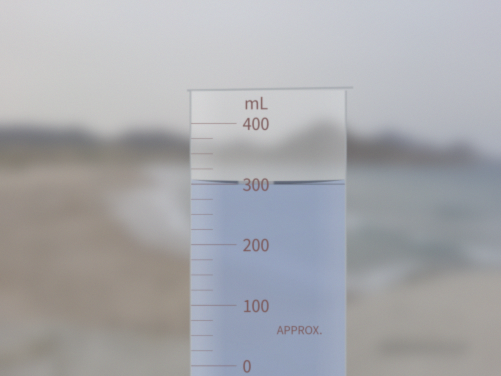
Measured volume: 300
